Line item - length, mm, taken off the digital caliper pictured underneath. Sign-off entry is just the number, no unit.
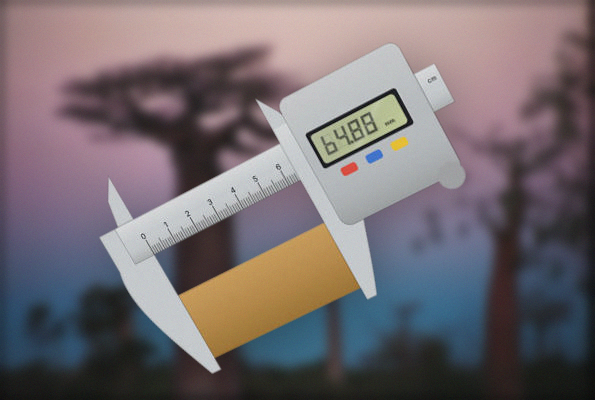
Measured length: 64.88
